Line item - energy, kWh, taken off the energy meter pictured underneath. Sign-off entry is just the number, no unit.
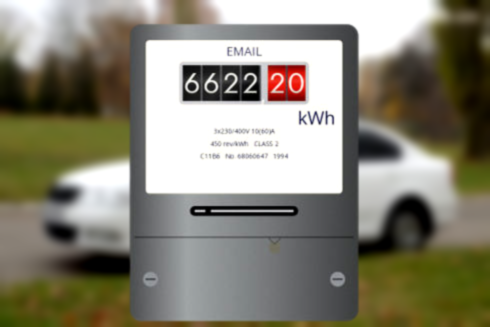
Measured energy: 6622.20
